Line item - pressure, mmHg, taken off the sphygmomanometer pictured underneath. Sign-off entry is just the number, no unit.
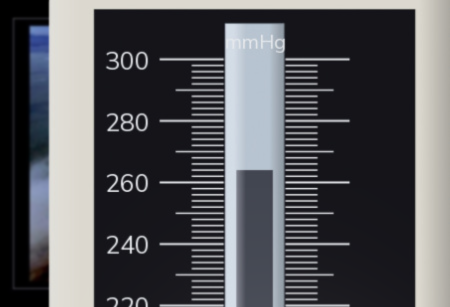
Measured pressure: 264
